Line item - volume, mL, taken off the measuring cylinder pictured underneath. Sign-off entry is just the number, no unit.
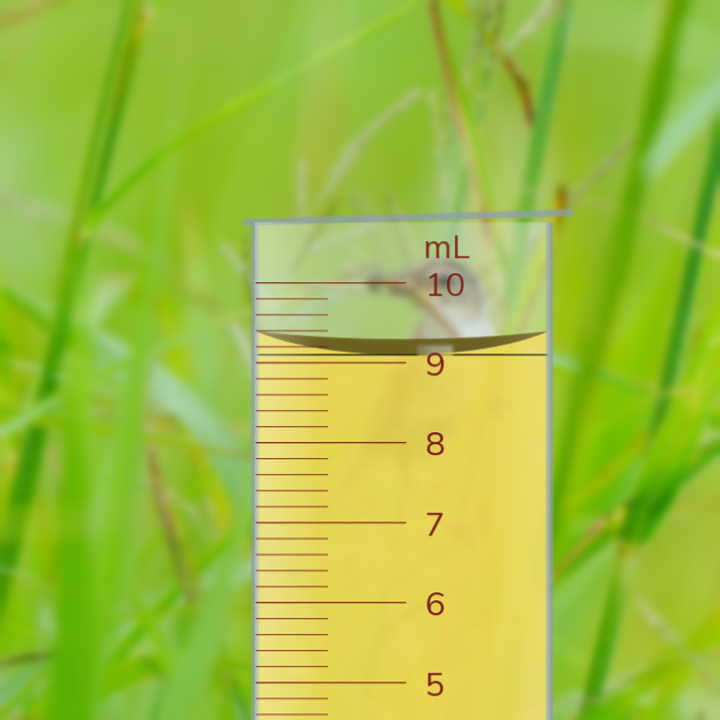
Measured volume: 9.1
